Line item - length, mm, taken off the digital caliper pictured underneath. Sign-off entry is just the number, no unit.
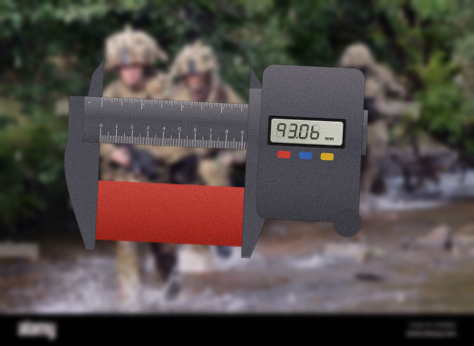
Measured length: 93.06
